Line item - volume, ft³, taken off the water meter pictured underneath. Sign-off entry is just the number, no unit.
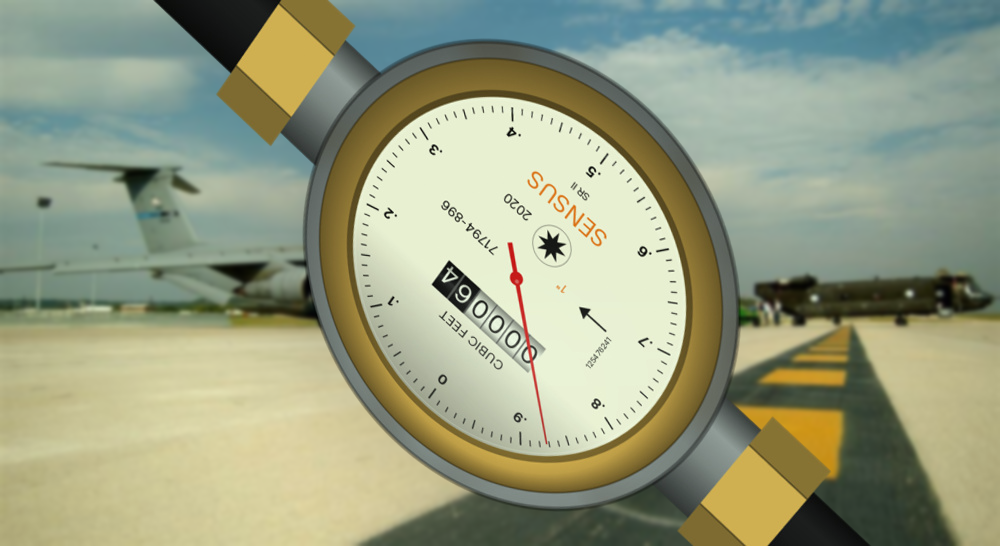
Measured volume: 63.87
